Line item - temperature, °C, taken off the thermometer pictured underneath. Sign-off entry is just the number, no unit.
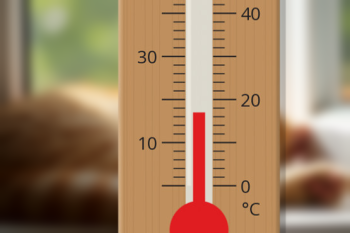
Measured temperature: 17
